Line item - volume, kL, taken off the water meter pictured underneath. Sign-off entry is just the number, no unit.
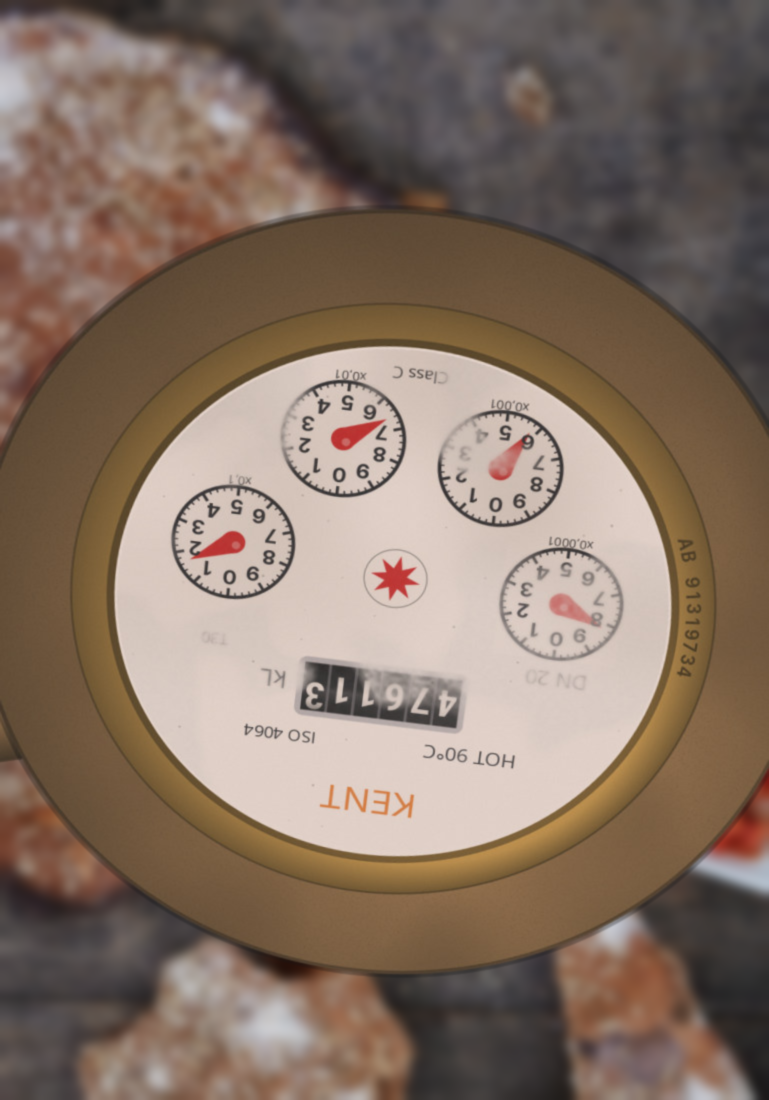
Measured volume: 476113.1658
